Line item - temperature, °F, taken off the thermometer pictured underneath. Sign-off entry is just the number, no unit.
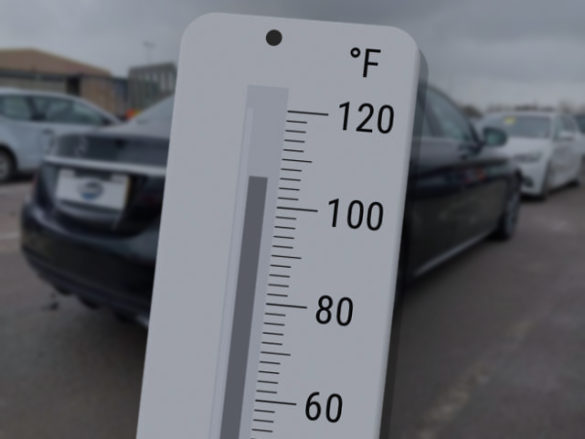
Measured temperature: 106
